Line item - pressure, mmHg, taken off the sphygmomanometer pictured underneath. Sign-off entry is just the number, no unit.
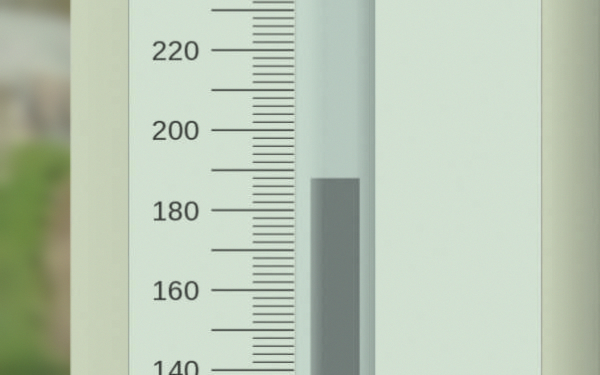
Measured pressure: 188
